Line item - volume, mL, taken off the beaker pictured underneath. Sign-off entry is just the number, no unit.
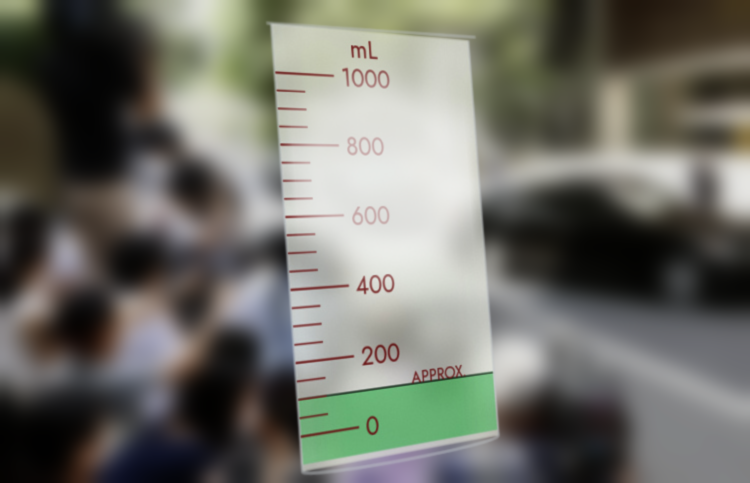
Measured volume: 100
